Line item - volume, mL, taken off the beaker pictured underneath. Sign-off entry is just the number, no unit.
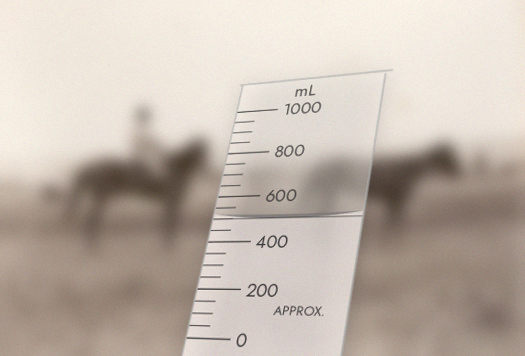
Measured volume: 500
